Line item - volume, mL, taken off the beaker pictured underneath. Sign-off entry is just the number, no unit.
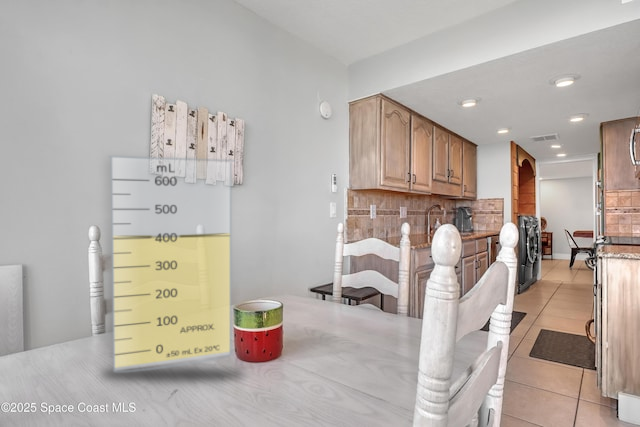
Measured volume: 400
